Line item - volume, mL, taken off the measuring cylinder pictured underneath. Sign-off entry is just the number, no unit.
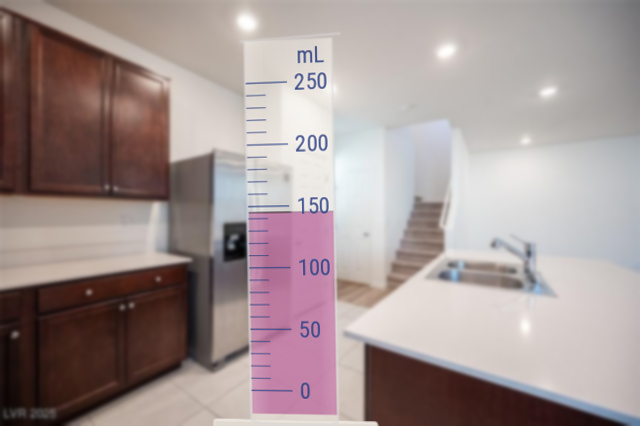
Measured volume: 145
